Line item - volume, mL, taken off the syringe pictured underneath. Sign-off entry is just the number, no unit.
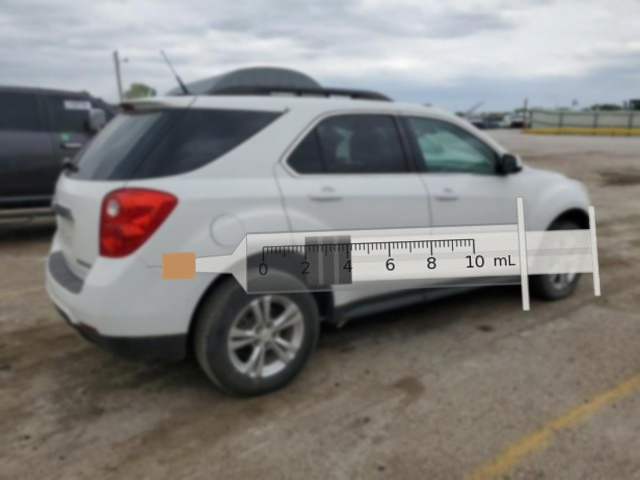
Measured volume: 2
